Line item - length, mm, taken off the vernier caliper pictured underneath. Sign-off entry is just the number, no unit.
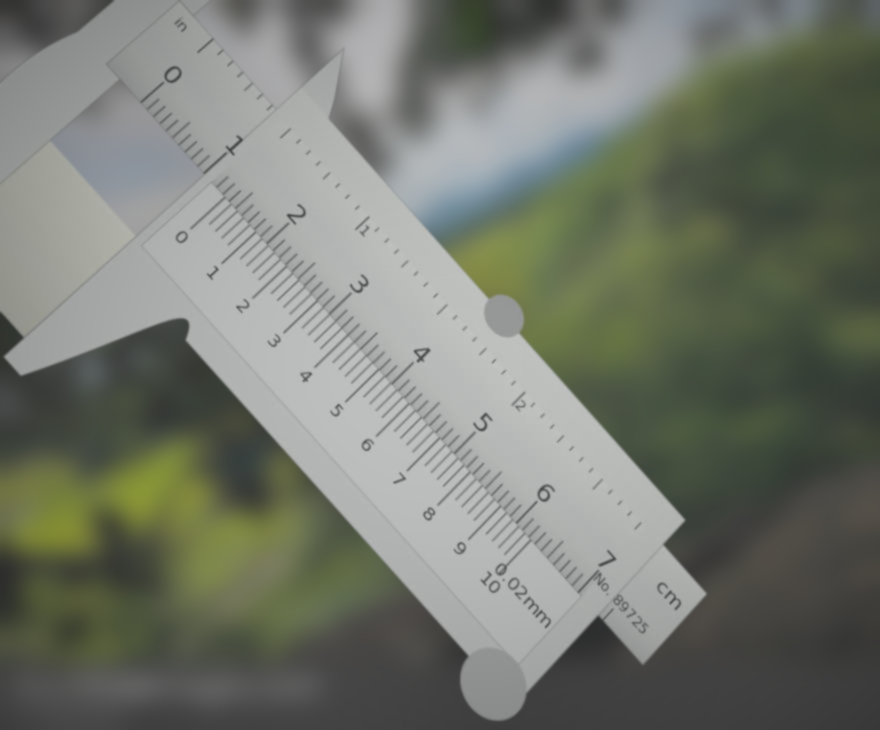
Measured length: 13.4
